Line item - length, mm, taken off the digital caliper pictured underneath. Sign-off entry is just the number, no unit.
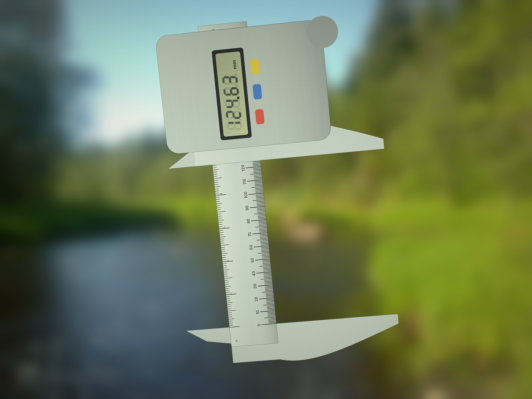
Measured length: 124.63
